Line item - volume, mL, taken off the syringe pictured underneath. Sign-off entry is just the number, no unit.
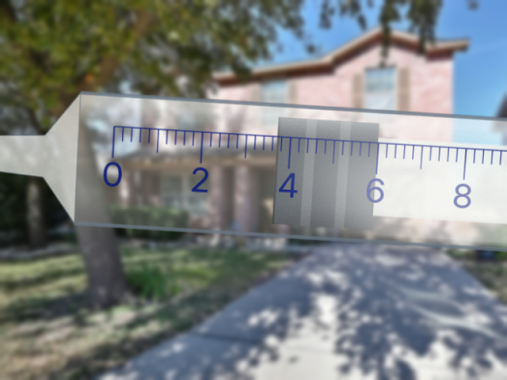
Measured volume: 3.7
